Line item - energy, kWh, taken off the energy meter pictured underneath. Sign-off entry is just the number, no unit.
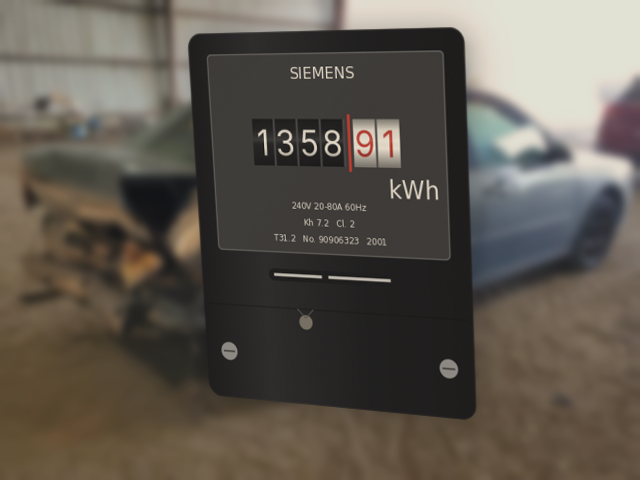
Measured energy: 1358.91
